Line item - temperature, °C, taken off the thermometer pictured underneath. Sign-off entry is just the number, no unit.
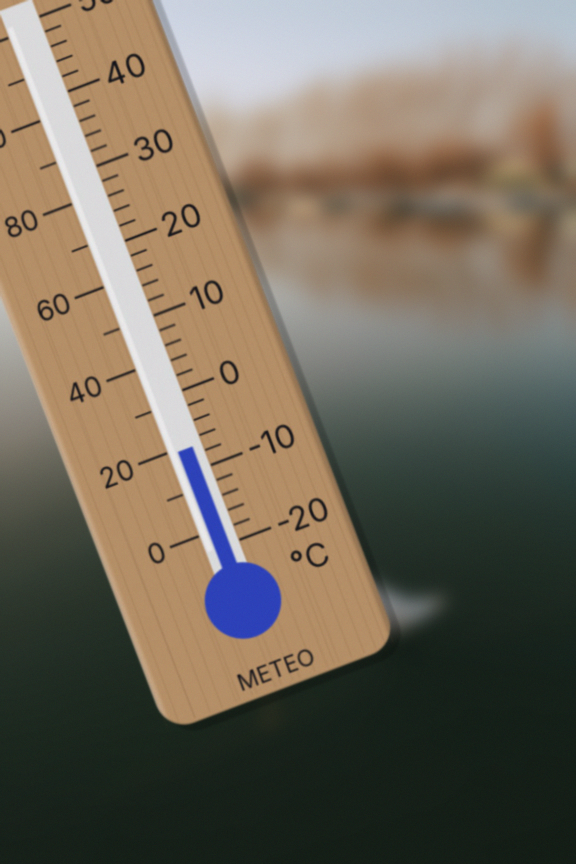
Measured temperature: -7
